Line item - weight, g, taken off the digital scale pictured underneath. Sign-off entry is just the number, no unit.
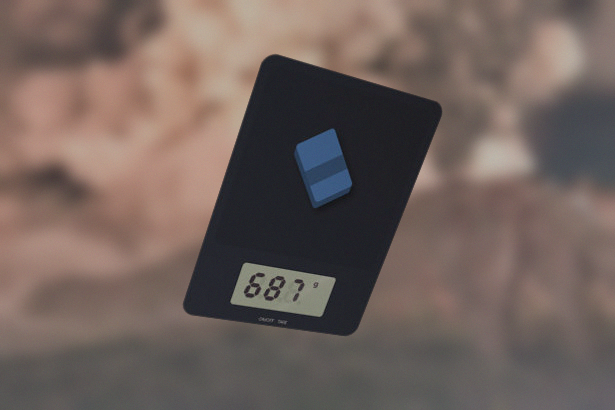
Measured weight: 687
